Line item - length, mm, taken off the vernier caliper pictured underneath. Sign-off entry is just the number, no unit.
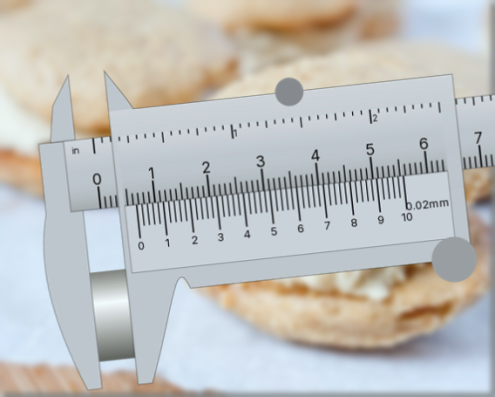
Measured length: 6.6
